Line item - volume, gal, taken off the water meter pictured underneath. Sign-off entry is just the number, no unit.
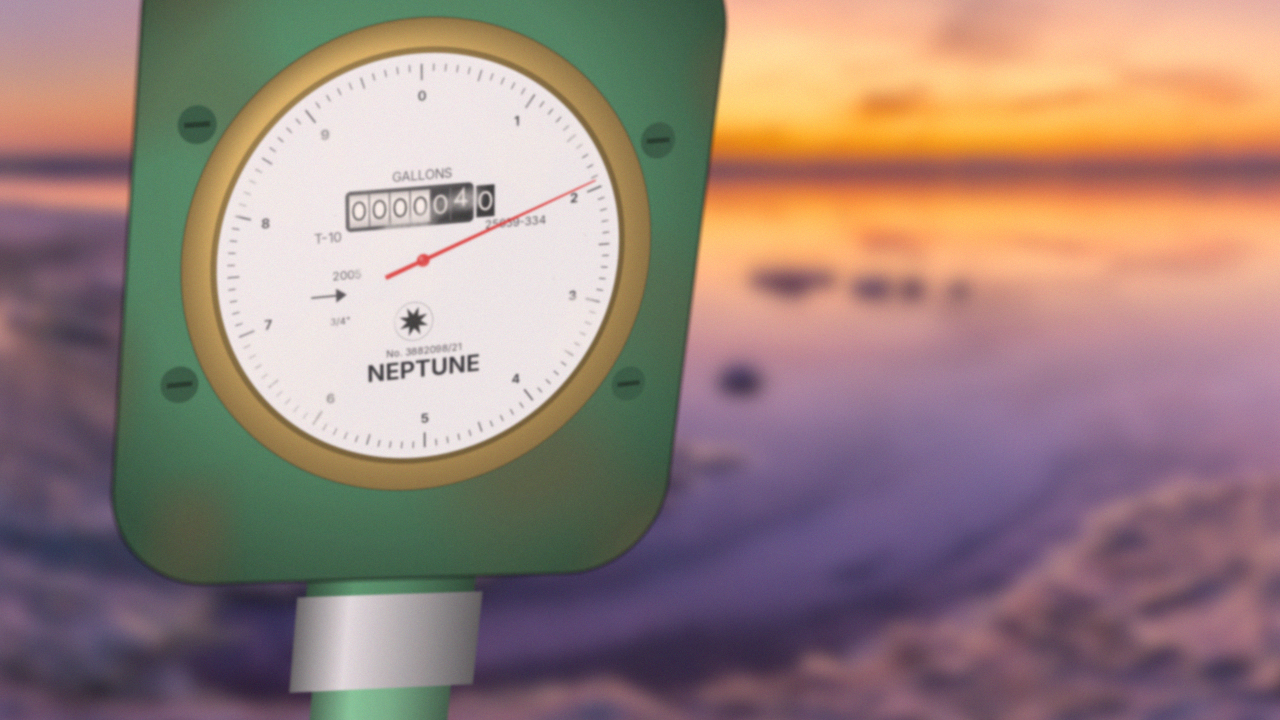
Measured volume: 41.9
